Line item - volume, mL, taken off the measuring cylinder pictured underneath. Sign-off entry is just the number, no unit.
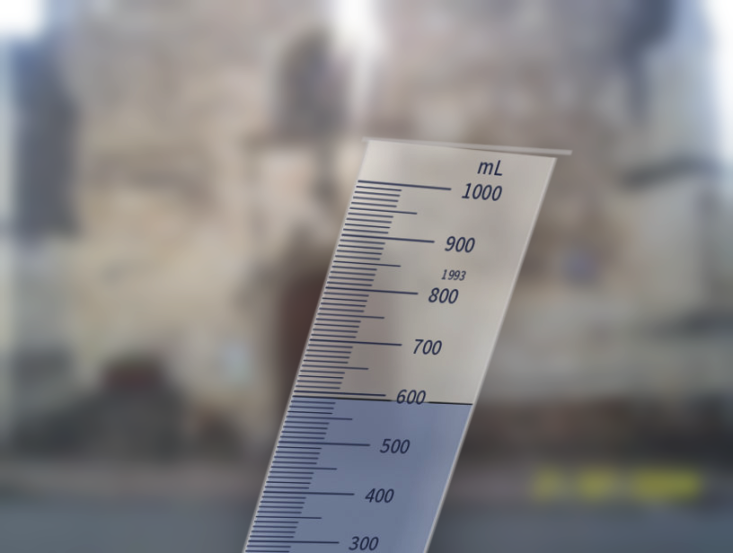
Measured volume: 590
